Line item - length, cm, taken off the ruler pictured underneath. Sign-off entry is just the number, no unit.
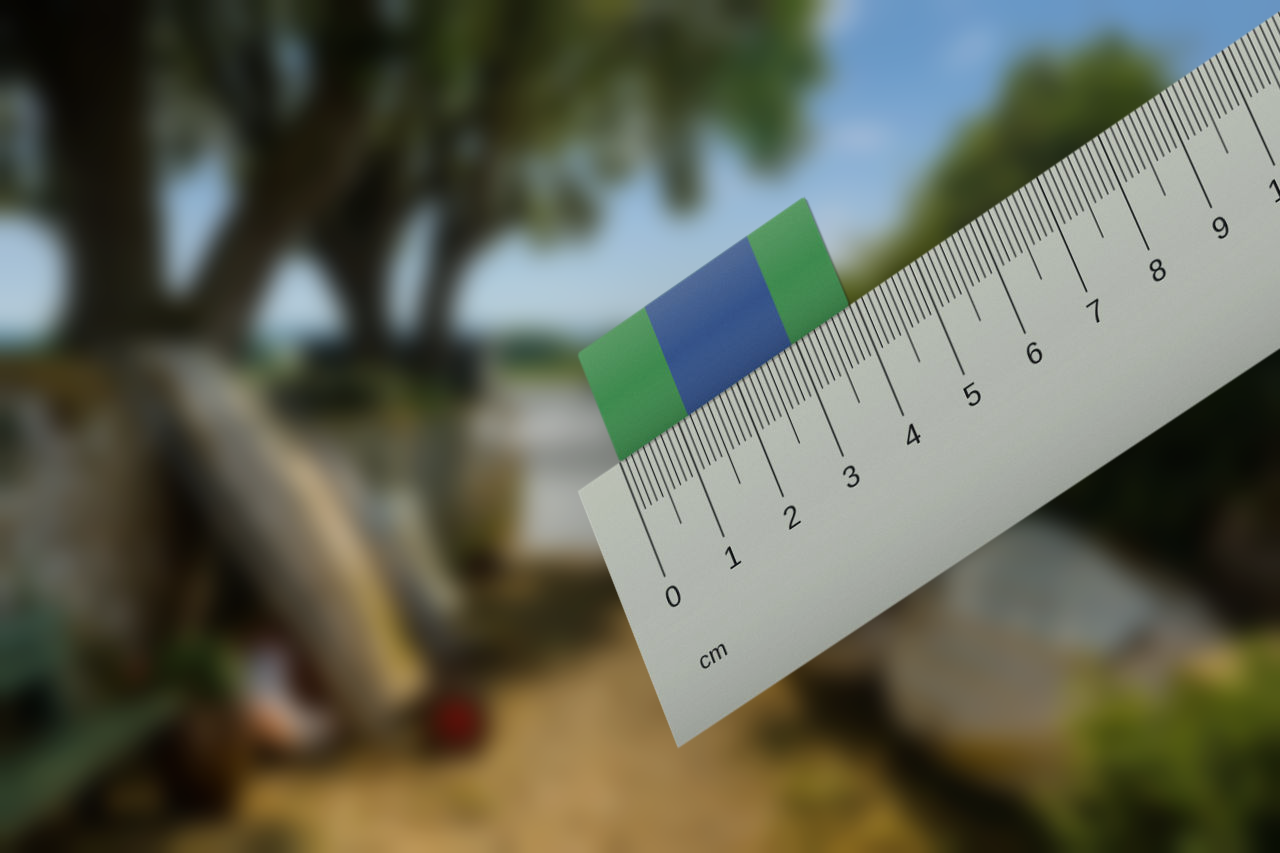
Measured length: 3.9
